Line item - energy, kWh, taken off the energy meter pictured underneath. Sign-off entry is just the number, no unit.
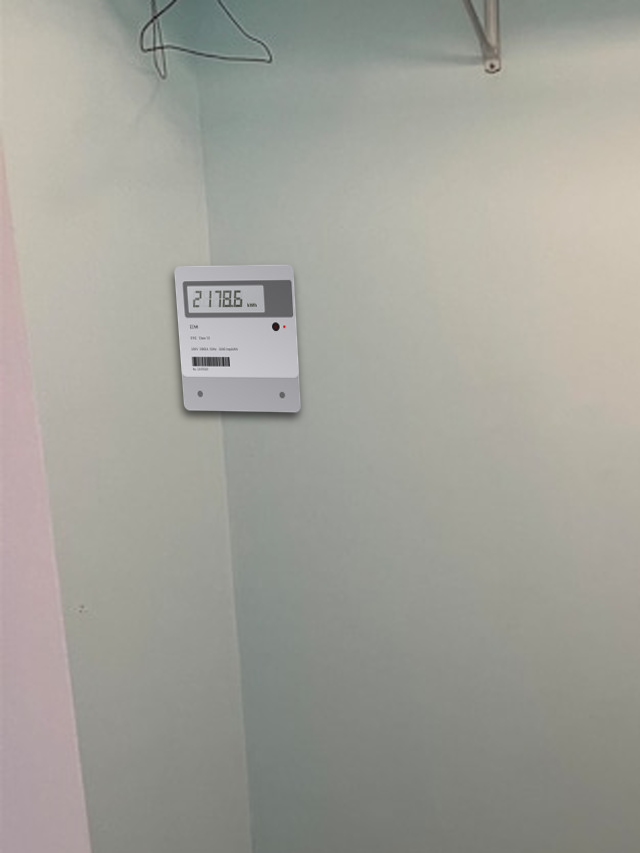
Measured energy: 2178.6
